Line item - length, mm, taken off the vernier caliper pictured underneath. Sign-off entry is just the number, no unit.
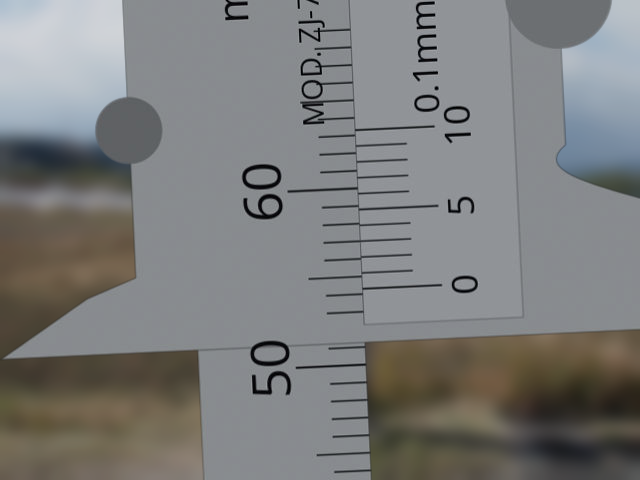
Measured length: 54.3
